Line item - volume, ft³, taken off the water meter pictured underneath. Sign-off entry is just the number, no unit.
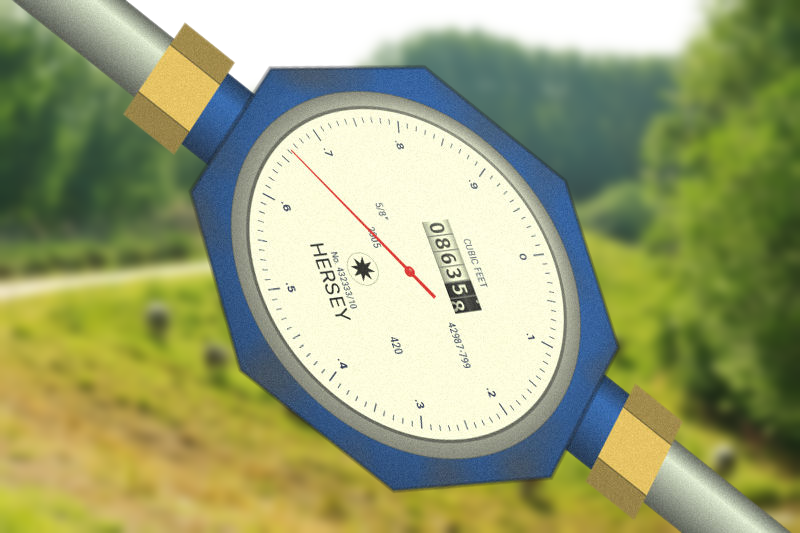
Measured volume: 86357.66
